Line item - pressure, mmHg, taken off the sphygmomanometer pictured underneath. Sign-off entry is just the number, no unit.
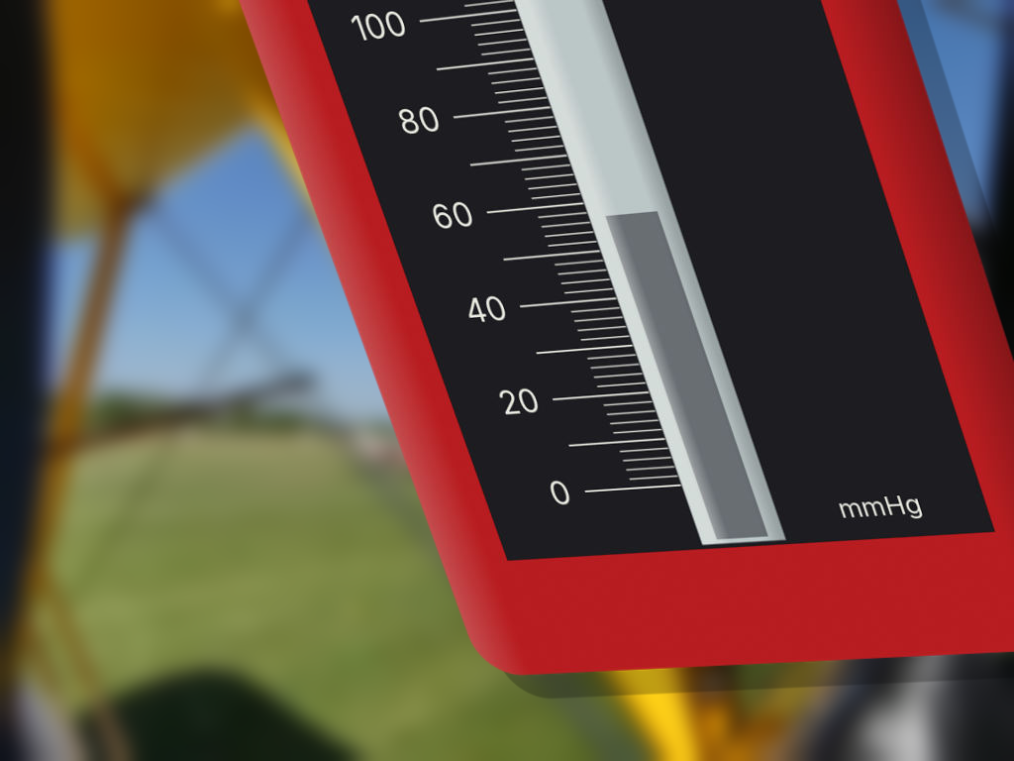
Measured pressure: 57
